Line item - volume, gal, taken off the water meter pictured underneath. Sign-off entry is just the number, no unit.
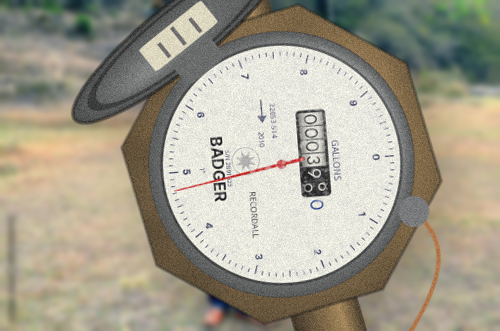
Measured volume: 3984.7
